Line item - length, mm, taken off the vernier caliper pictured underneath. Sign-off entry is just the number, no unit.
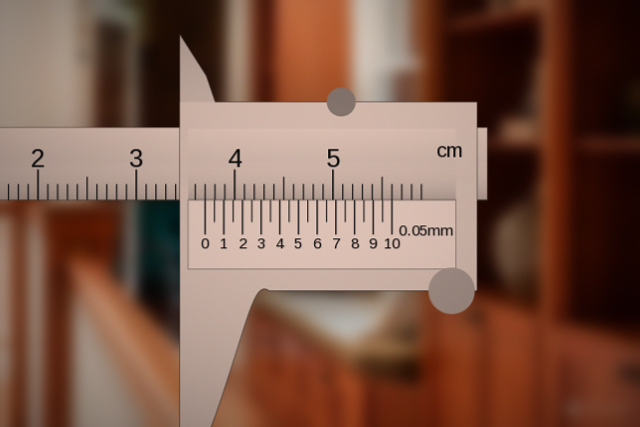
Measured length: 37.0
